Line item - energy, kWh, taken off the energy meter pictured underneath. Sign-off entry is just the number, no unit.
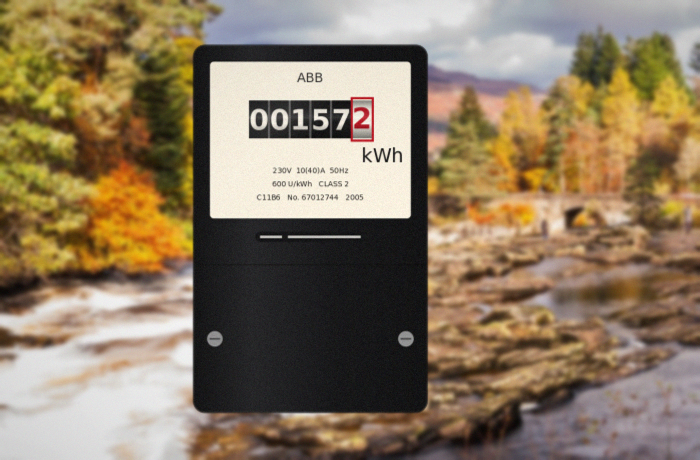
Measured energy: 157.2
